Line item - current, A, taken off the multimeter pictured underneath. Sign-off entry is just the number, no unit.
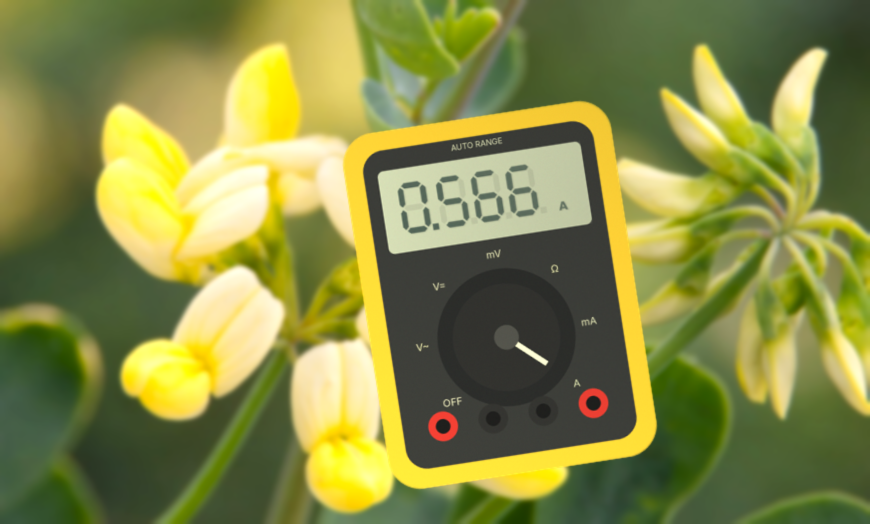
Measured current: 0.566
